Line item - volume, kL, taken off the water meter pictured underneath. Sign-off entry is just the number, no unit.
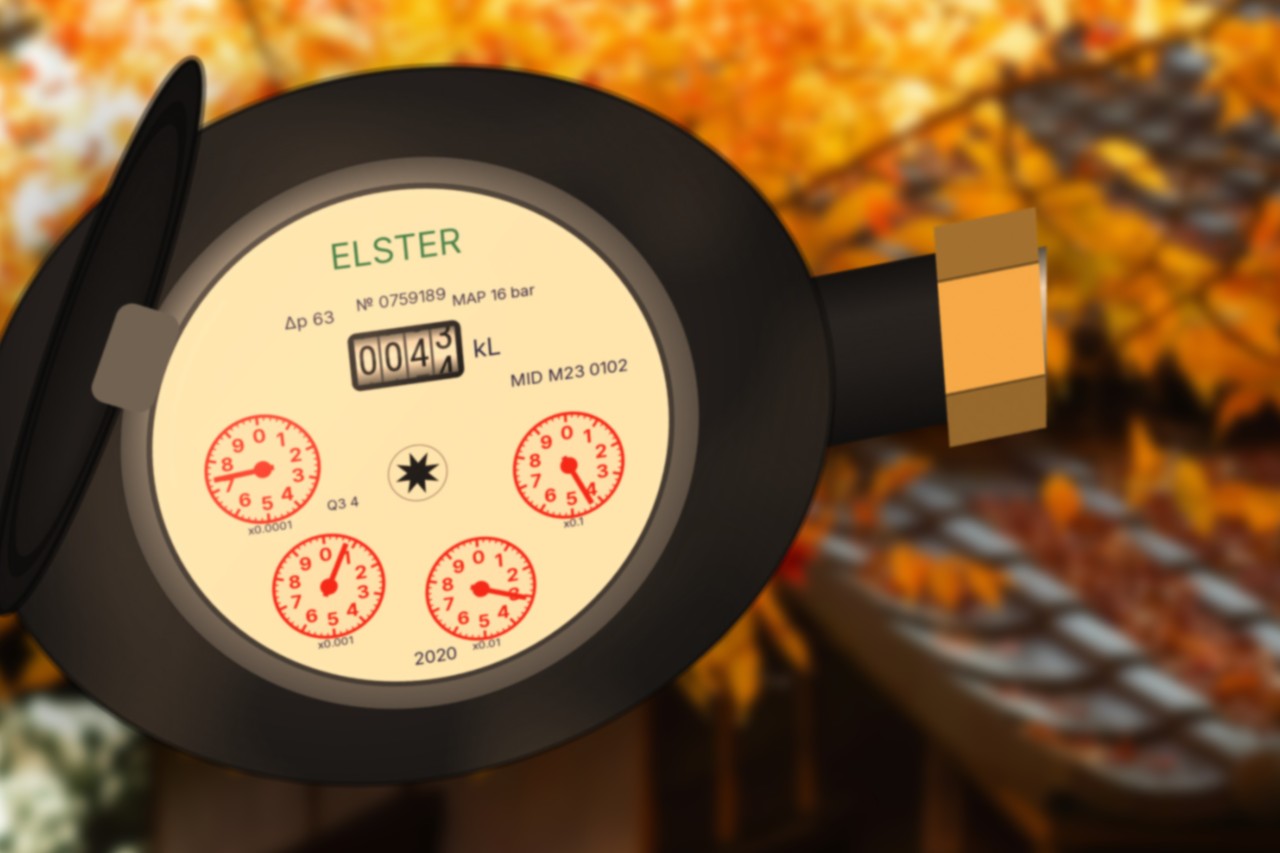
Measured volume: 43.4307
